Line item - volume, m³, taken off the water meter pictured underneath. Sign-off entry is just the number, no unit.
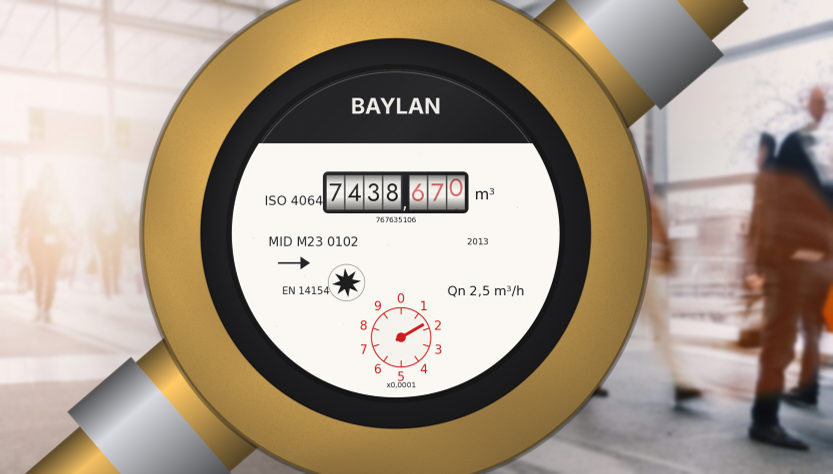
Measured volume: 7438.6701
